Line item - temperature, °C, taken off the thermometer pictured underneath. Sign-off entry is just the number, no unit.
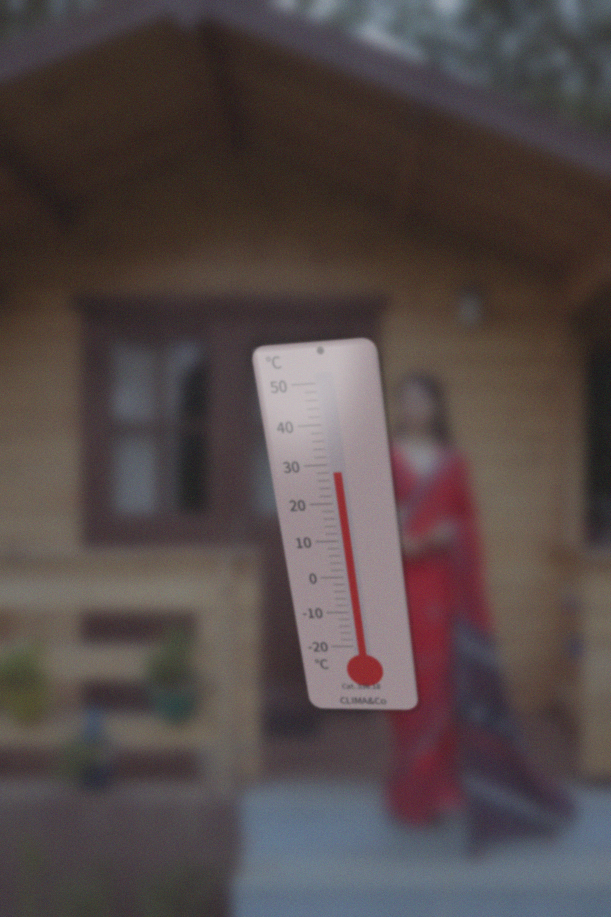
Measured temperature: 28
